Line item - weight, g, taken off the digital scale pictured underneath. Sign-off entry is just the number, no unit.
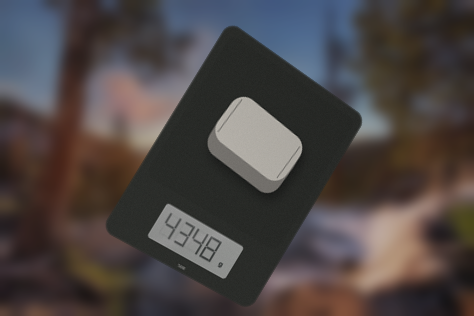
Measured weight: 4348
